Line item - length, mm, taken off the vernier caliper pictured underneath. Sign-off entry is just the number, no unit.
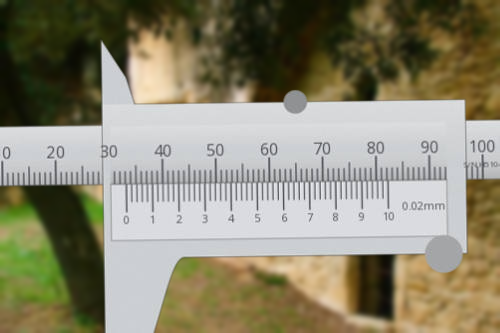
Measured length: 33.2
